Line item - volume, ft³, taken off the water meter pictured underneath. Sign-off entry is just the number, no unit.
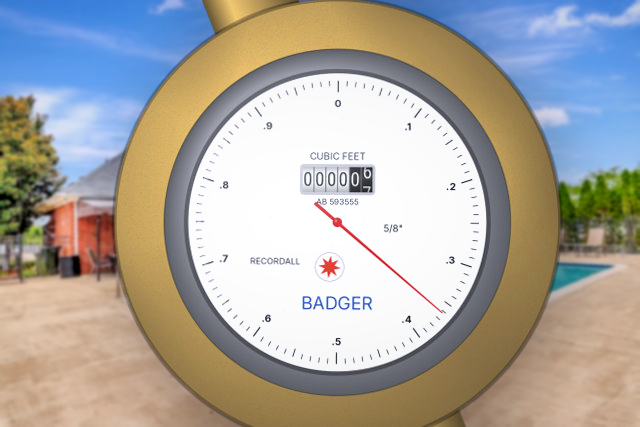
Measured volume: 6.36
